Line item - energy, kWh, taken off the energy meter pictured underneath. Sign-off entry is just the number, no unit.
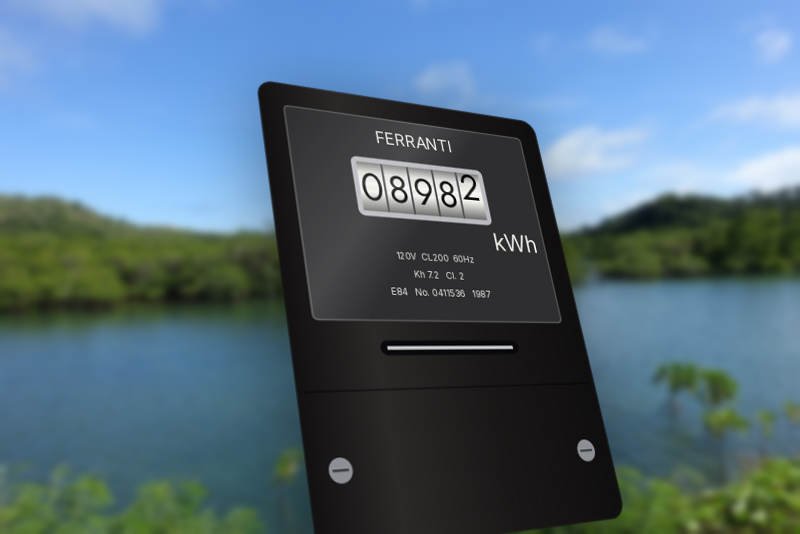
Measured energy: 8982
